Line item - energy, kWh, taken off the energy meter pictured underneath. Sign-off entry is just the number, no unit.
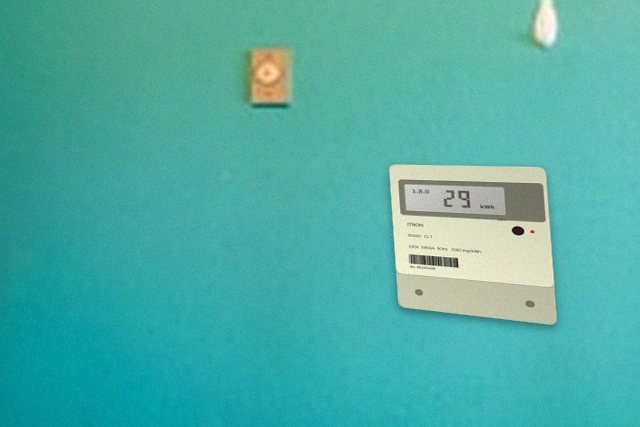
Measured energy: 29
